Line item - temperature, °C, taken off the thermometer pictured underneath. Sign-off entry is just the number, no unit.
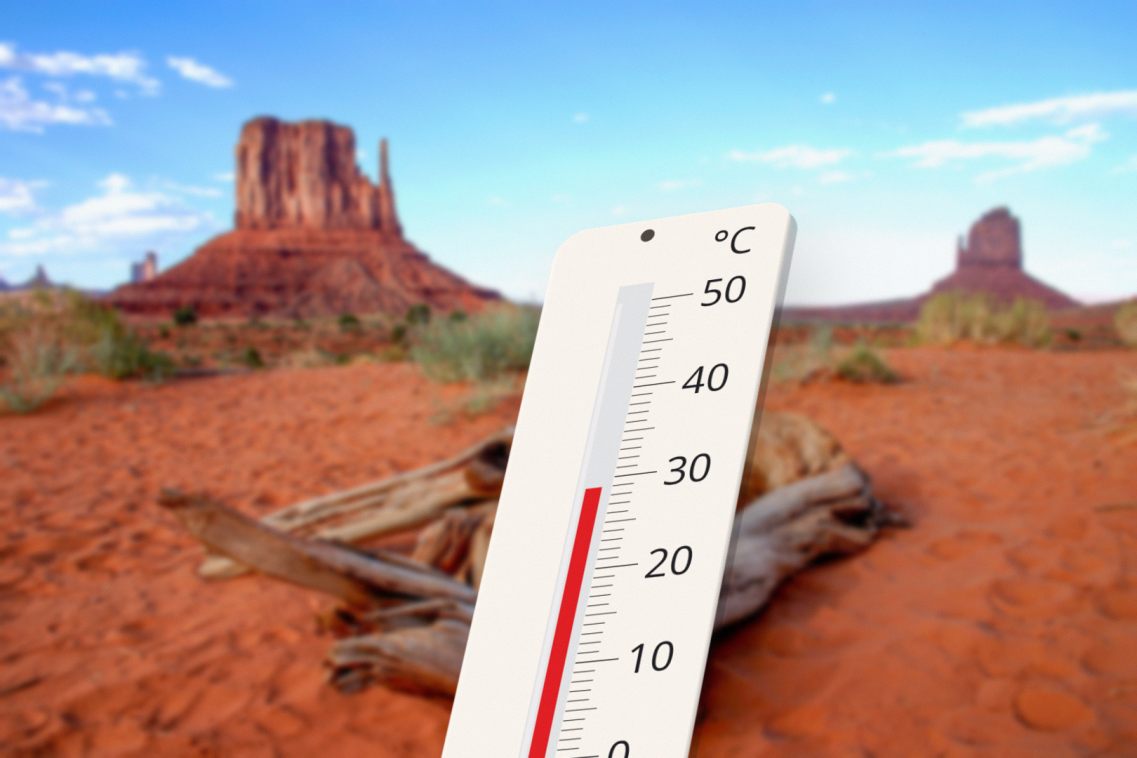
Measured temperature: 29
